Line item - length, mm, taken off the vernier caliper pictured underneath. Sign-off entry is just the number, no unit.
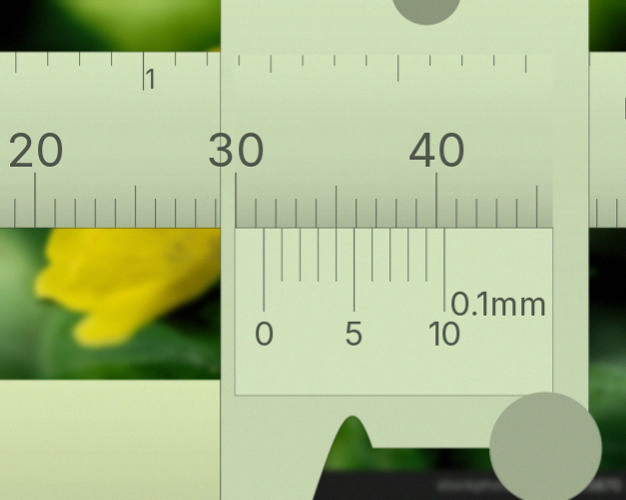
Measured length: 31.4
